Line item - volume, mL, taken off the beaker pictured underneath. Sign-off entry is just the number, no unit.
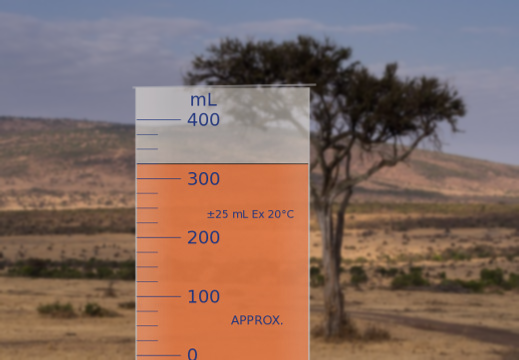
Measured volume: 325
